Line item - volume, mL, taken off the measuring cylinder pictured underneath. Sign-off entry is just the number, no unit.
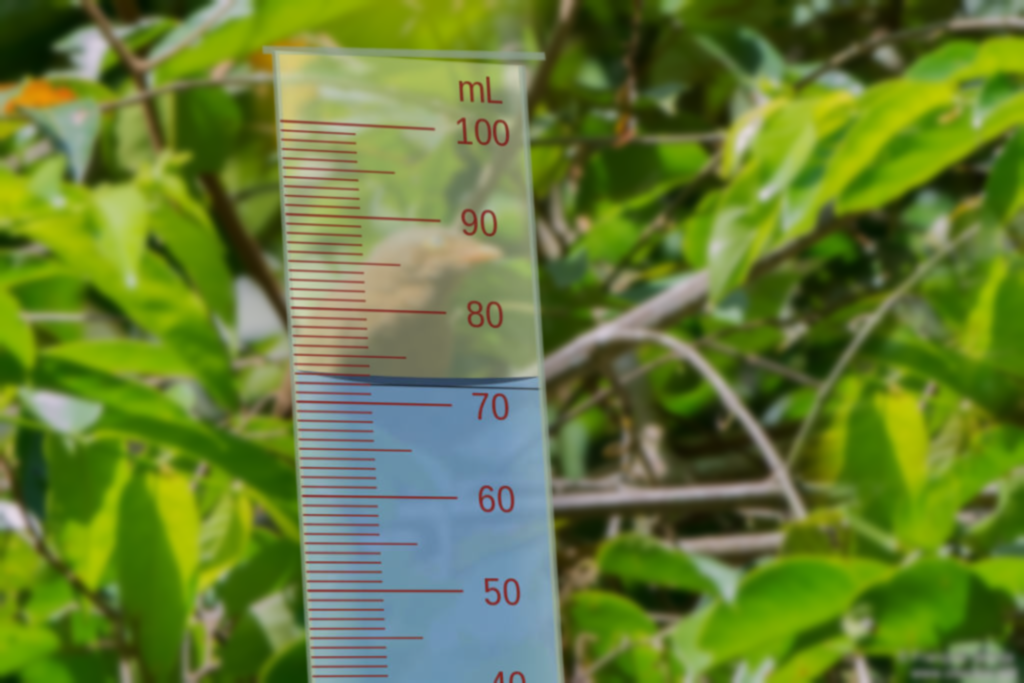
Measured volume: 72
